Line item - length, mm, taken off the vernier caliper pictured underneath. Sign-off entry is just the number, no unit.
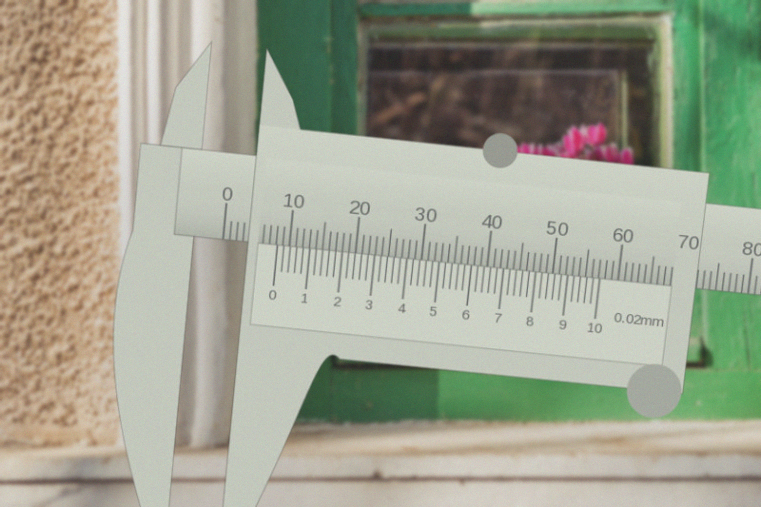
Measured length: 8.2
